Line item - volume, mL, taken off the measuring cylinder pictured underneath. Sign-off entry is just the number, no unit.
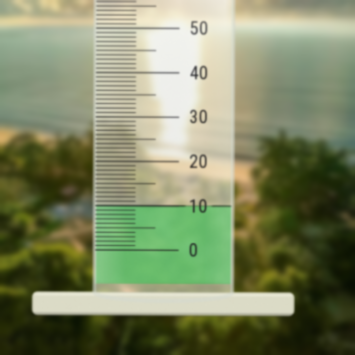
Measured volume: 10
